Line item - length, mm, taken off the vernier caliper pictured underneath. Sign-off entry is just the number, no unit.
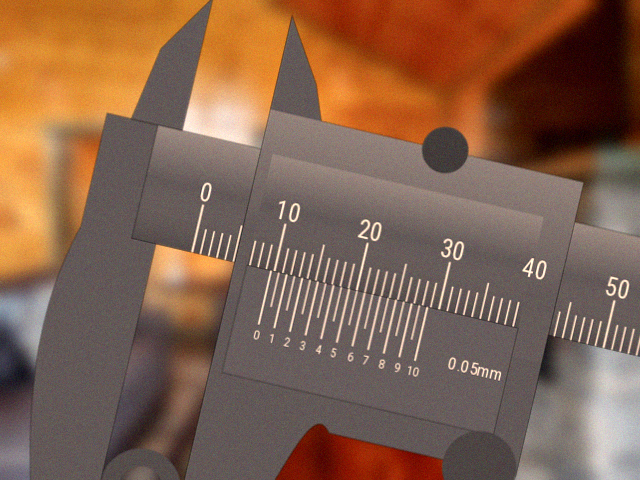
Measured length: 9.6
